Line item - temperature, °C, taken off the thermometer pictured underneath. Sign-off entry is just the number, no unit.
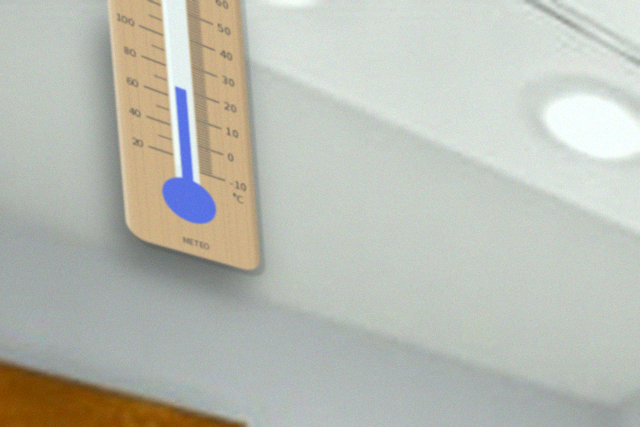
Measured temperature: 20
